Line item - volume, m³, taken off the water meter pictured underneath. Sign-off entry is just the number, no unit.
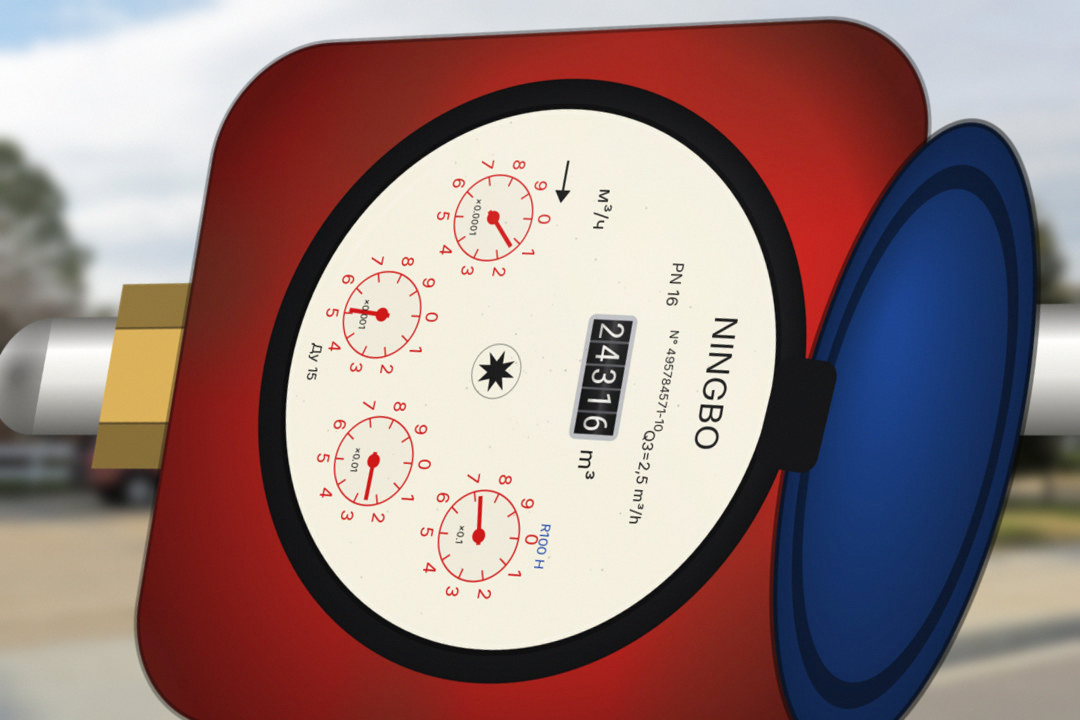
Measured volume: 24316.7251
